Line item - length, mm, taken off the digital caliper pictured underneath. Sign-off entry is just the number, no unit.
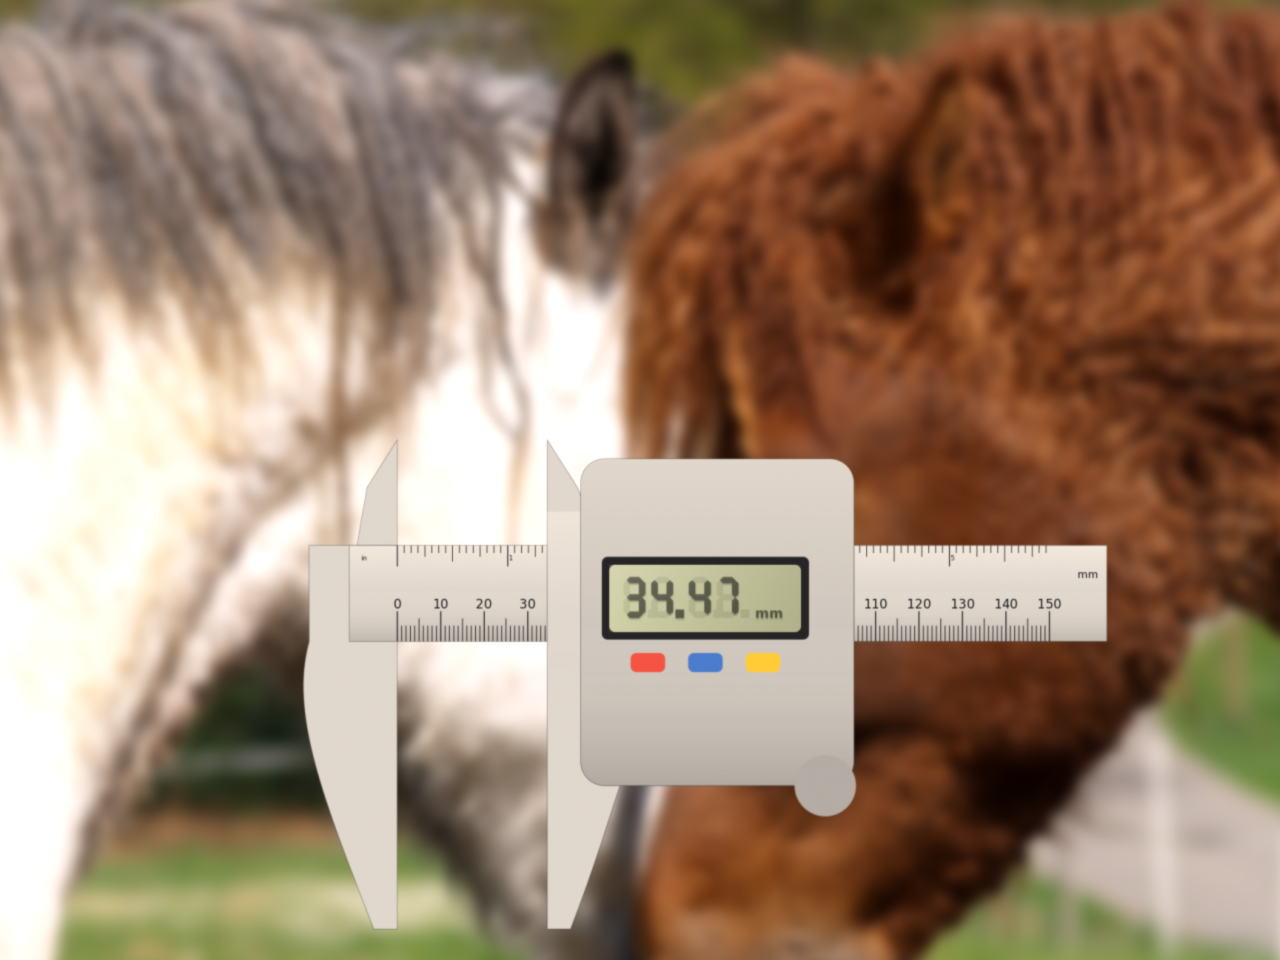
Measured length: 34.47
